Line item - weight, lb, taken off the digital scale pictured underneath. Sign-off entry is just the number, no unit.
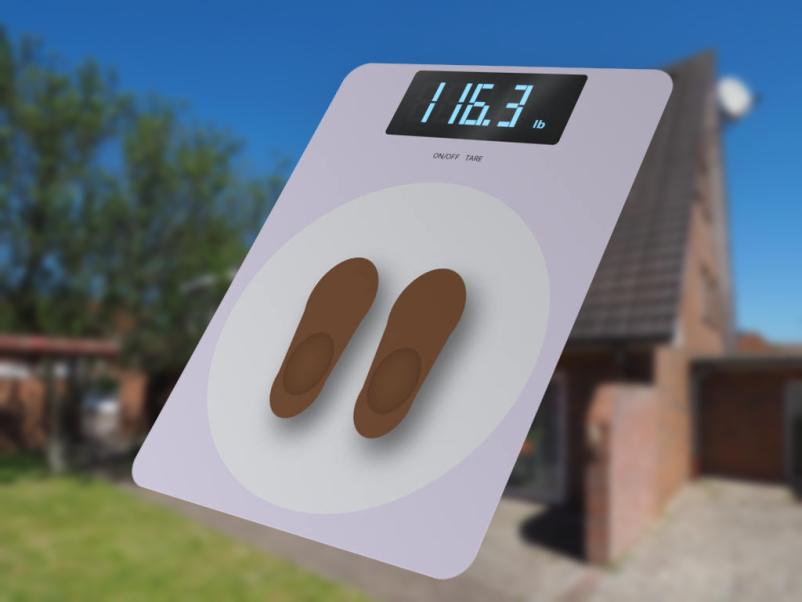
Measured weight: 116.3
